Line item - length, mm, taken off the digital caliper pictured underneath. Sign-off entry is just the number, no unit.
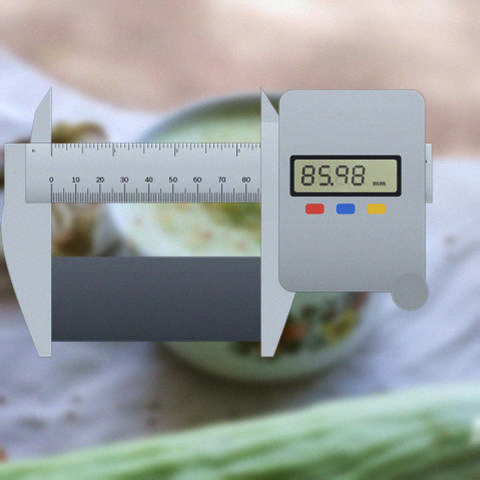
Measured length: 85.98
